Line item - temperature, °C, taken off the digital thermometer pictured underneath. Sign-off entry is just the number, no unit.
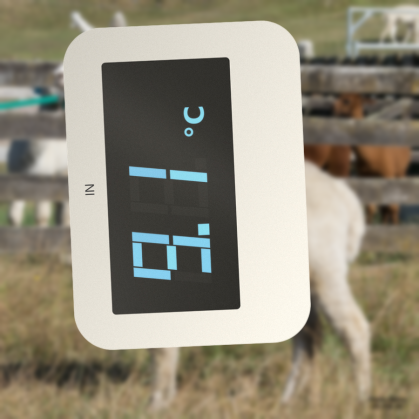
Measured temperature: 9.1
